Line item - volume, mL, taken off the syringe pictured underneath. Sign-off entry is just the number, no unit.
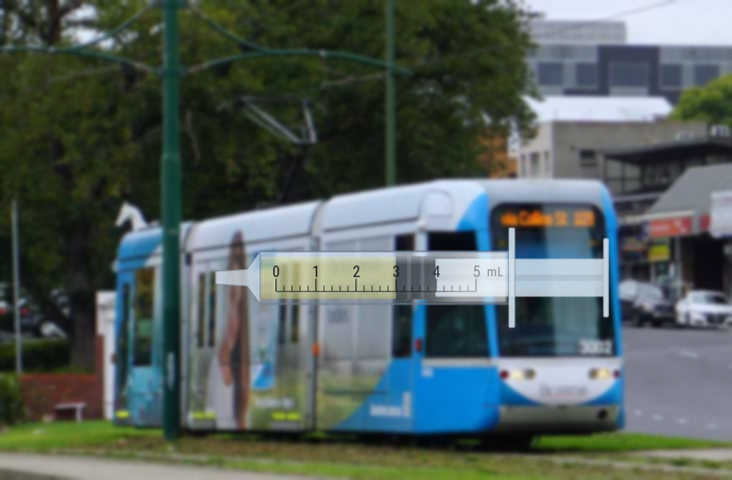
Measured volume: 3
